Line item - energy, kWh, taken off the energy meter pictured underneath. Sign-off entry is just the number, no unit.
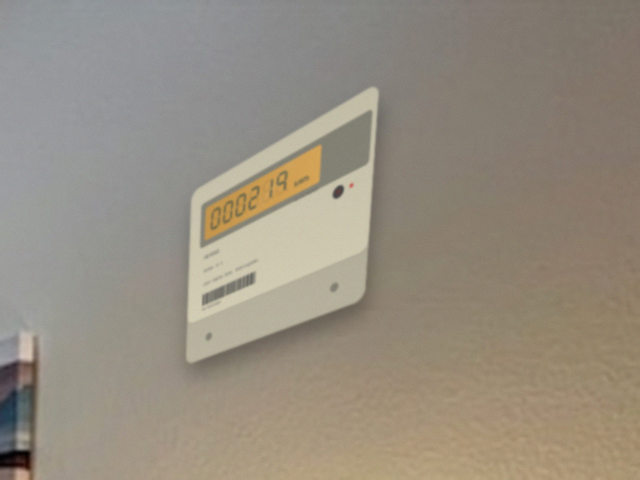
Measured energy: 219
